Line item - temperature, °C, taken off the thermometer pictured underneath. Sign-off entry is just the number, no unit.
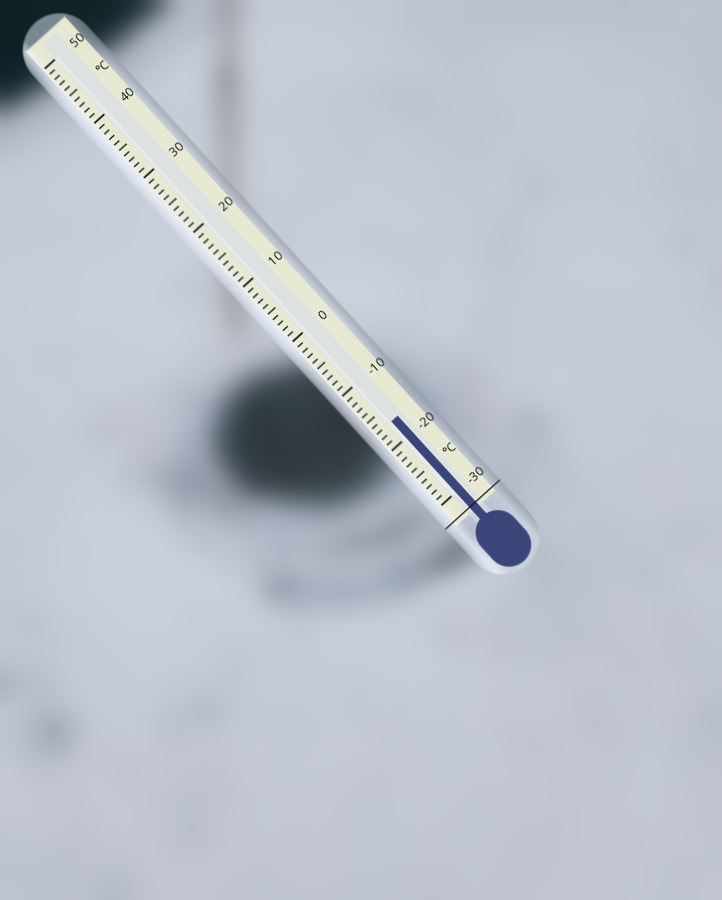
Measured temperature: -17
